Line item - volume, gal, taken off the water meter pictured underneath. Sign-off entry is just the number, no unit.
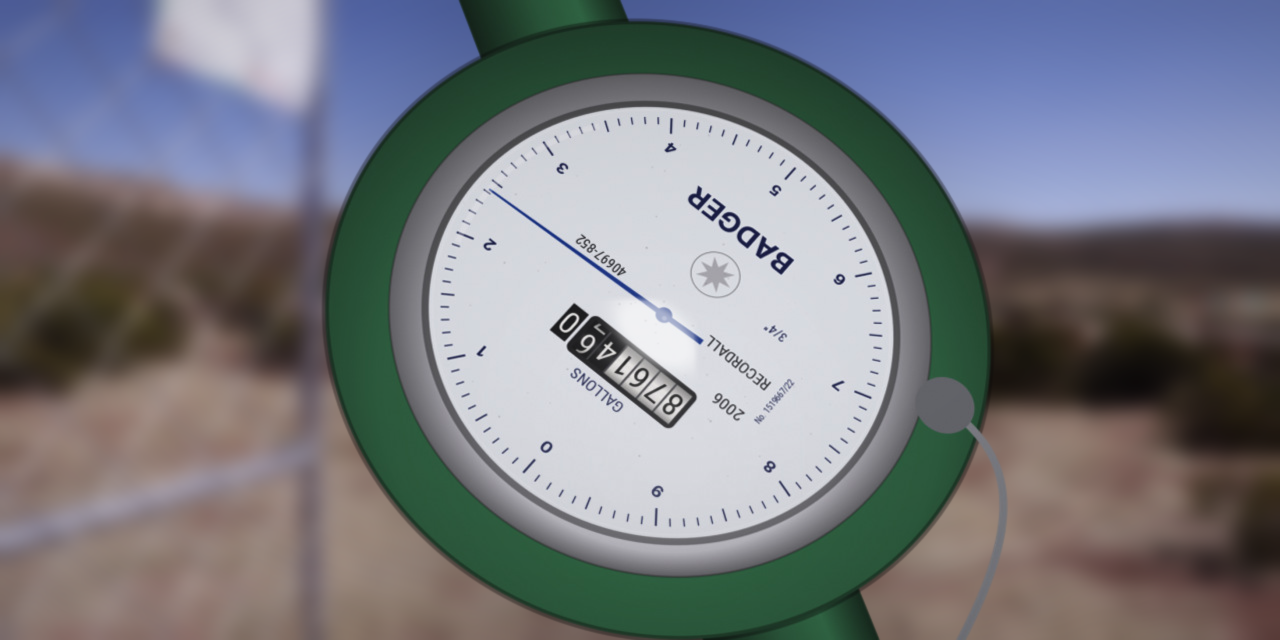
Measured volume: 8761462.4
